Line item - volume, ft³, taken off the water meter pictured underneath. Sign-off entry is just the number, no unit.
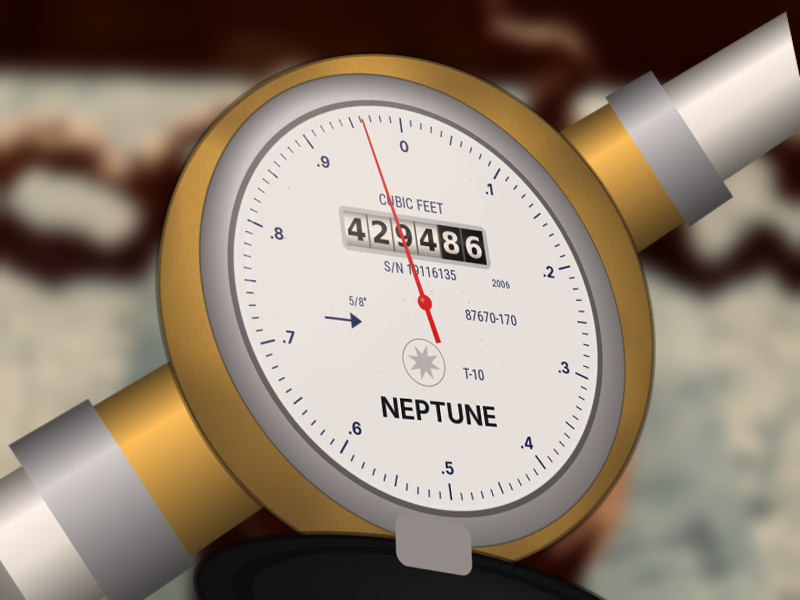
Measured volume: 429485.96
